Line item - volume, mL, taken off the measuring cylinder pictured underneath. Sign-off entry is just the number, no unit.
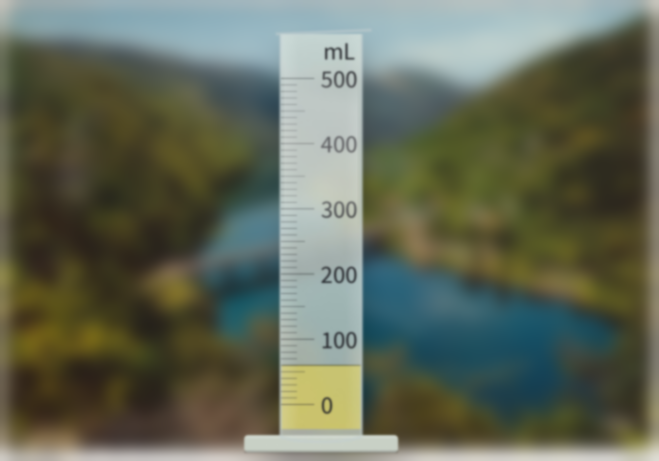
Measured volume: 60
